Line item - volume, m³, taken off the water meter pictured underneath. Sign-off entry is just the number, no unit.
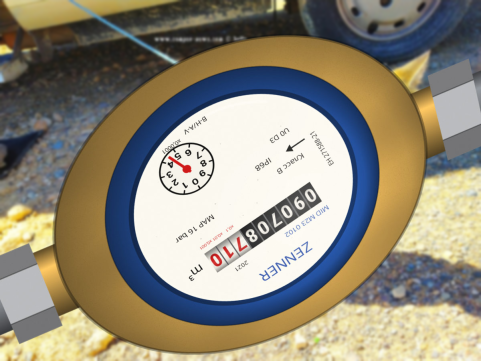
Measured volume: 90708.7104
